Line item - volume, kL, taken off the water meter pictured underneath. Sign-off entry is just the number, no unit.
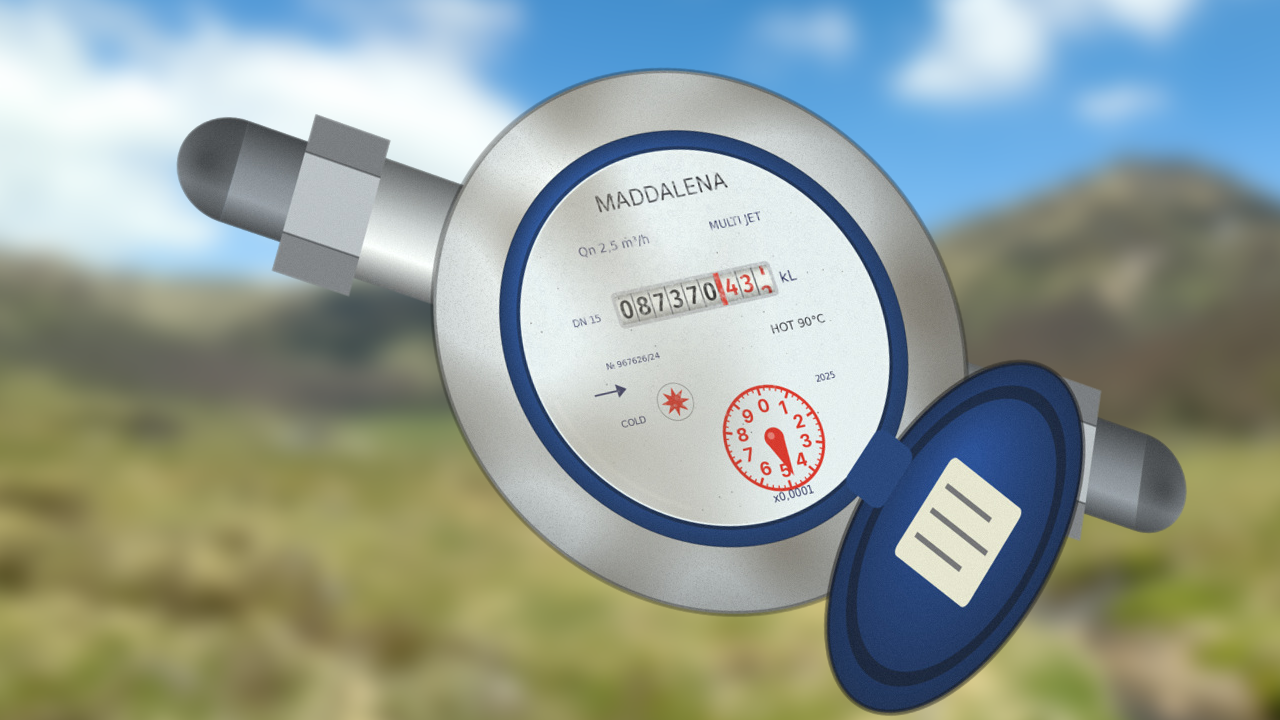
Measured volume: 87370.4314
